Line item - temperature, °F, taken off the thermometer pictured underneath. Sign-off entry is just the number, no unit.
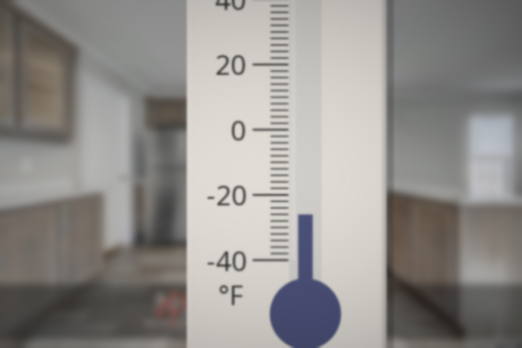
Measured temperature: -26
